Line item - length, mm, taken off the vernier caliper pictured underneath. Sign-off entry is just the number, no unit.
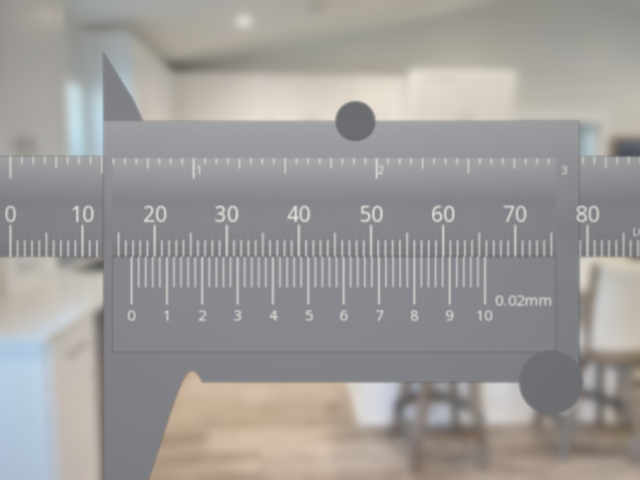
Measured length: 16.8
